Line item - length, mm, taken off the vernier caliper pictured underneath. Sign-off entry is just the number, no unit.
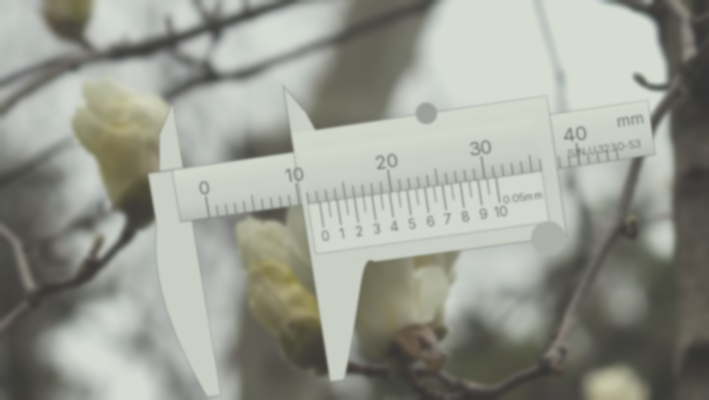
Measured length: 12.2
